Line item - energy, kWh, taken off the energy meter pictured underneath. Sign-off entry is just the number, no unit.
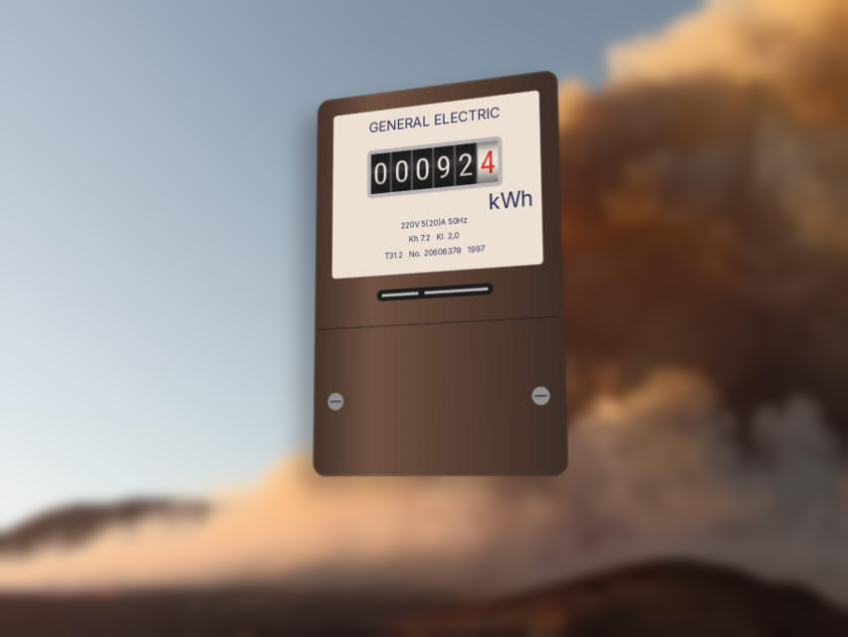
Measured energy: 92.4
